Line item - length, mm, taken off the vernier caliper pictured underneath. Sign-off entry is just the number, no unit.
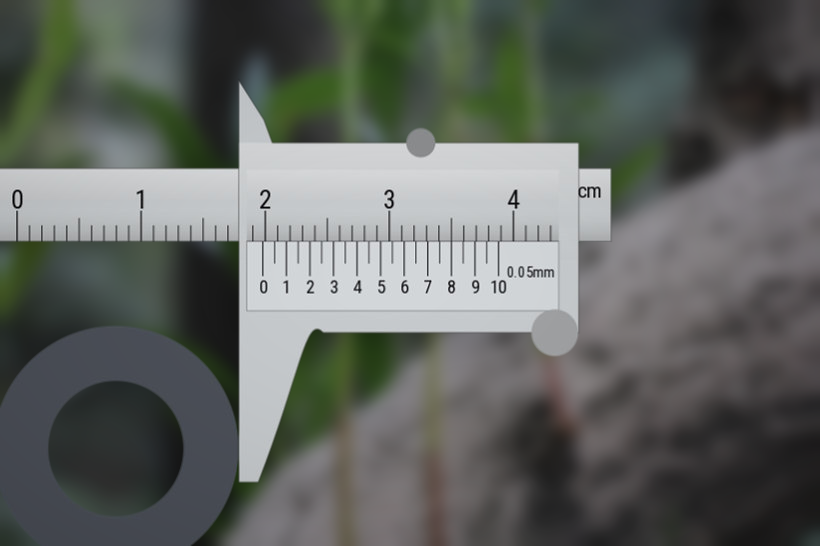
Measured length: 19.8
